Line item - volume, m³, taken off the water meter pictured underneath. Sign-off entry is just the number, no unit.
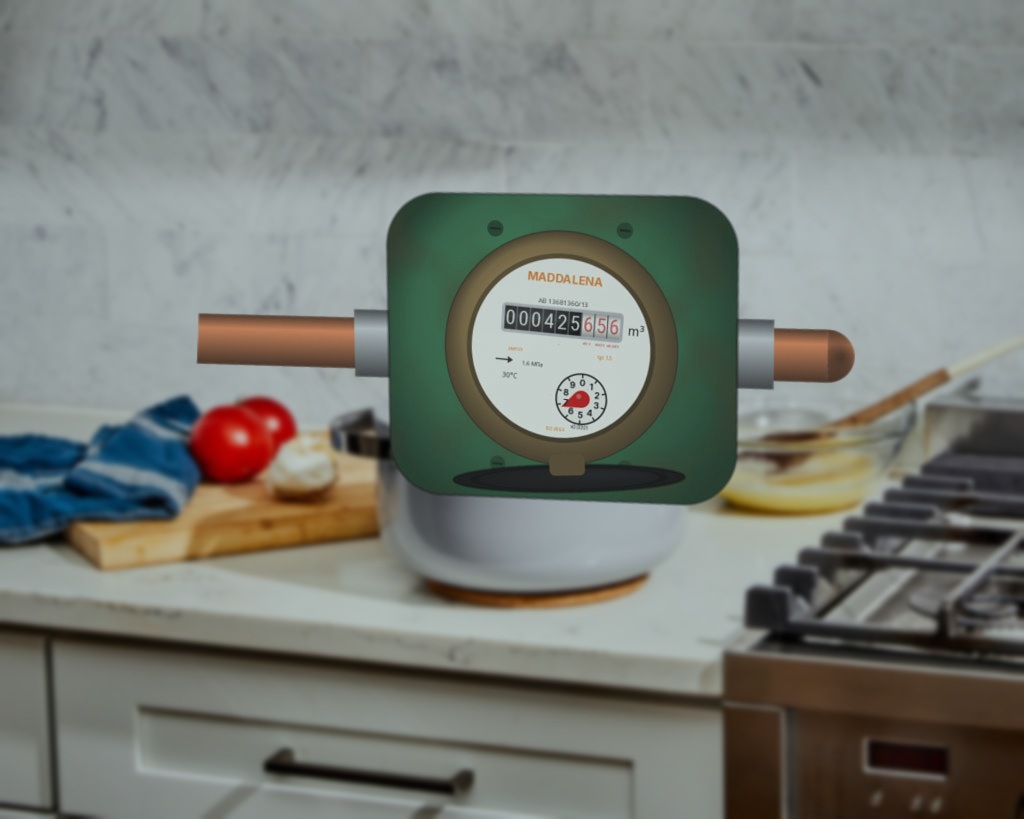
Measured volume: 425.6566
